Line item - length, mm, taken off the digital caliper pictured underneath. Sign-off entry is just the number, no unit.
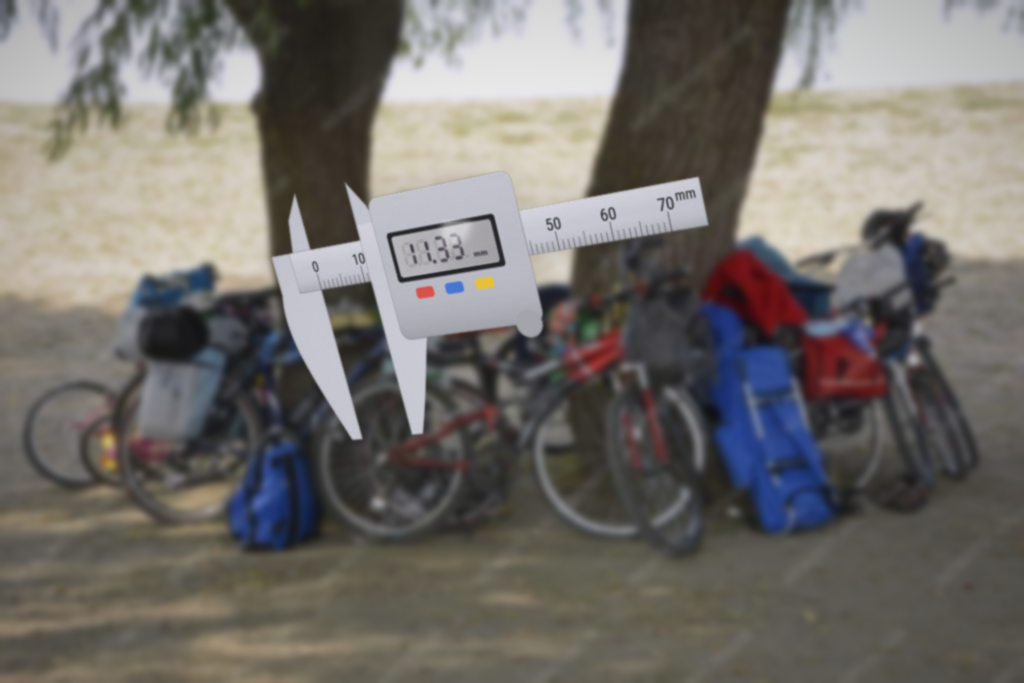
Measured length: 11.33
